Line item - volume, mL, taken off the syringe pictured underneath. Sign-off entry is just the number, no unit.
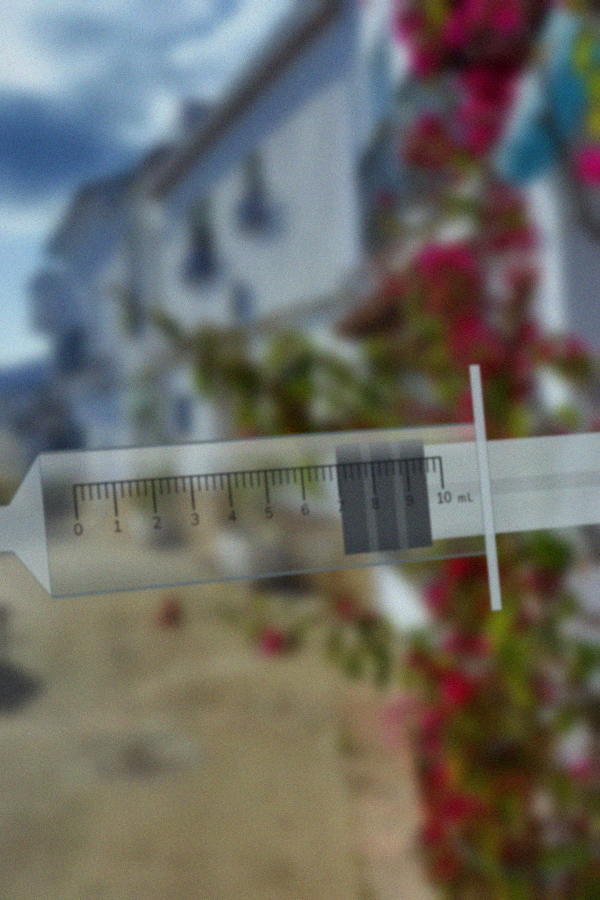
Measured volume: 7
